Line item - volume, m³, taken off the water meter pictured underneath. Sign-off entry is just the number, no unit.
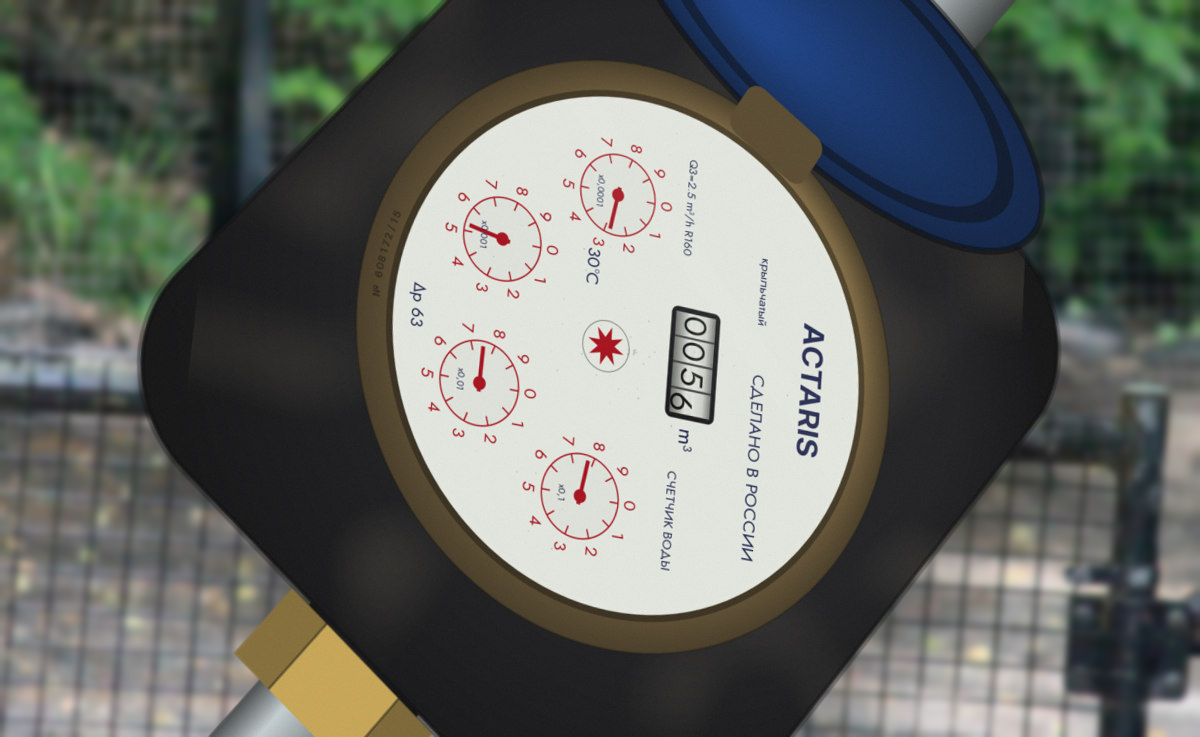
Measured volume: 55.7752
